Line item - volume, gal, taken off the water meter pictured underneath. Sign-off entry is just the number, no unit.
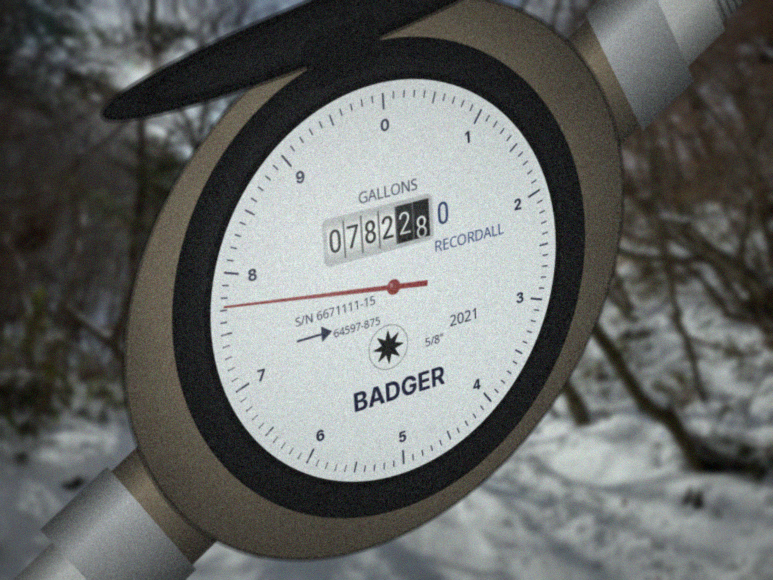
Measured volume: 782277.7
